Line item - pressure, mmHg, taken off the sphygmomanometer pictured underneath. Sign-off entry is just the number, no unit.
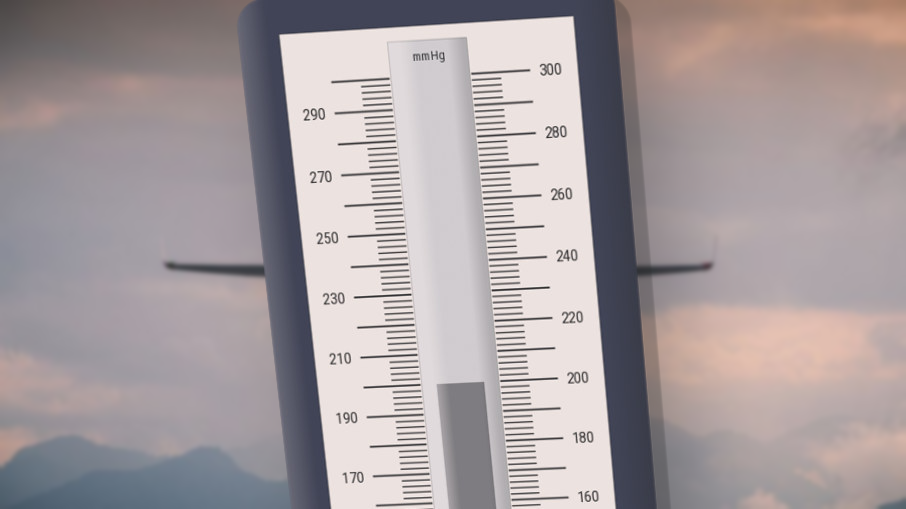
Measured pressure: 200
